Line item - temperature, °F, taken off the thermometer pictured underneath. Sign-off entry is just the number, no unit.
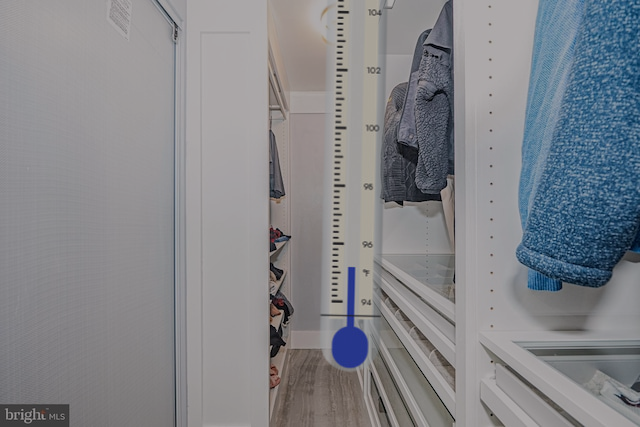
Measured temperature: 95.2
